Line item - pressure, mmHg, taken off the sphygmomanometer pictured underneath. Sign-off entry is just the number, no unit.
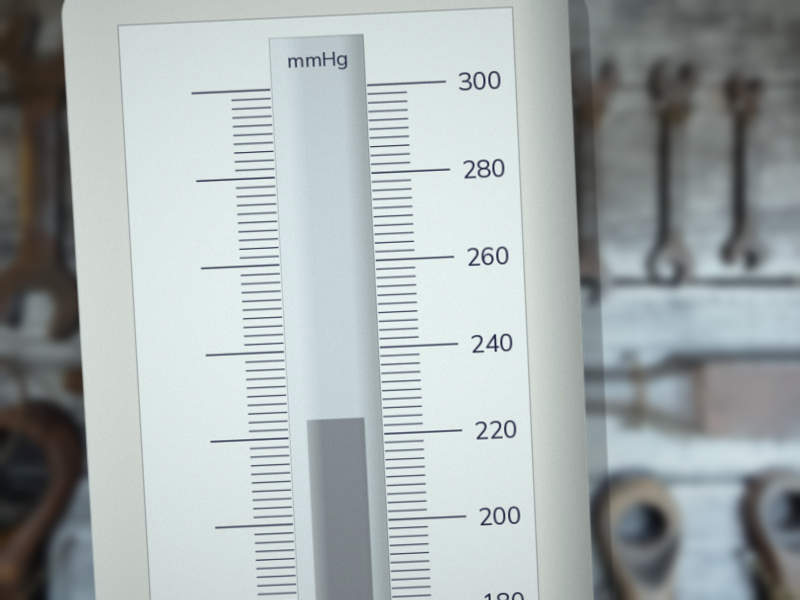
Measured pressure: 224
